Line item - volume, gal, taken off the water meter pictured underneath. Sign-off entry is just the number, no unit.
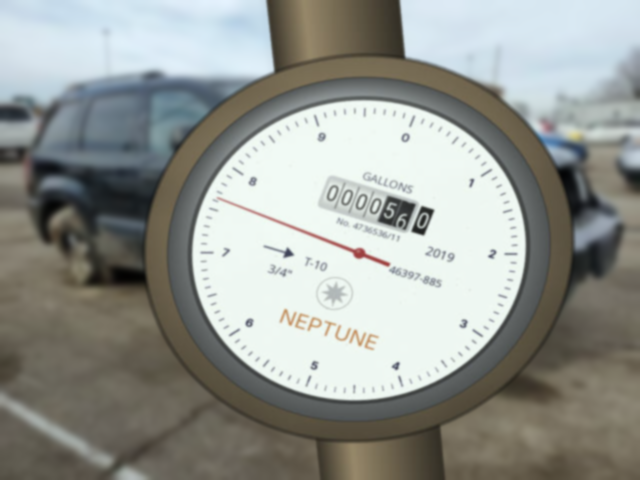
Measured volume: 557.6
